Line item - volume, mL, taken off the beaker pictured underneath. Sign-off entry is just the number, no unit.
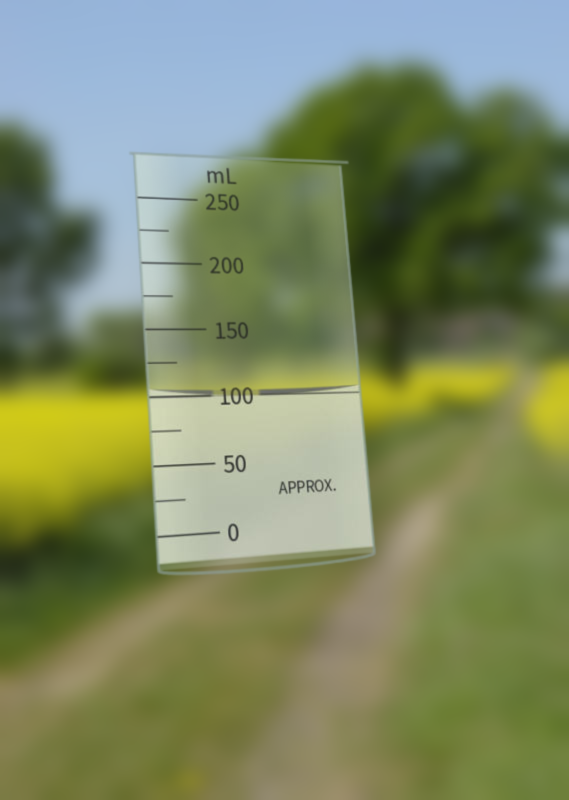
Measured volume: 100
